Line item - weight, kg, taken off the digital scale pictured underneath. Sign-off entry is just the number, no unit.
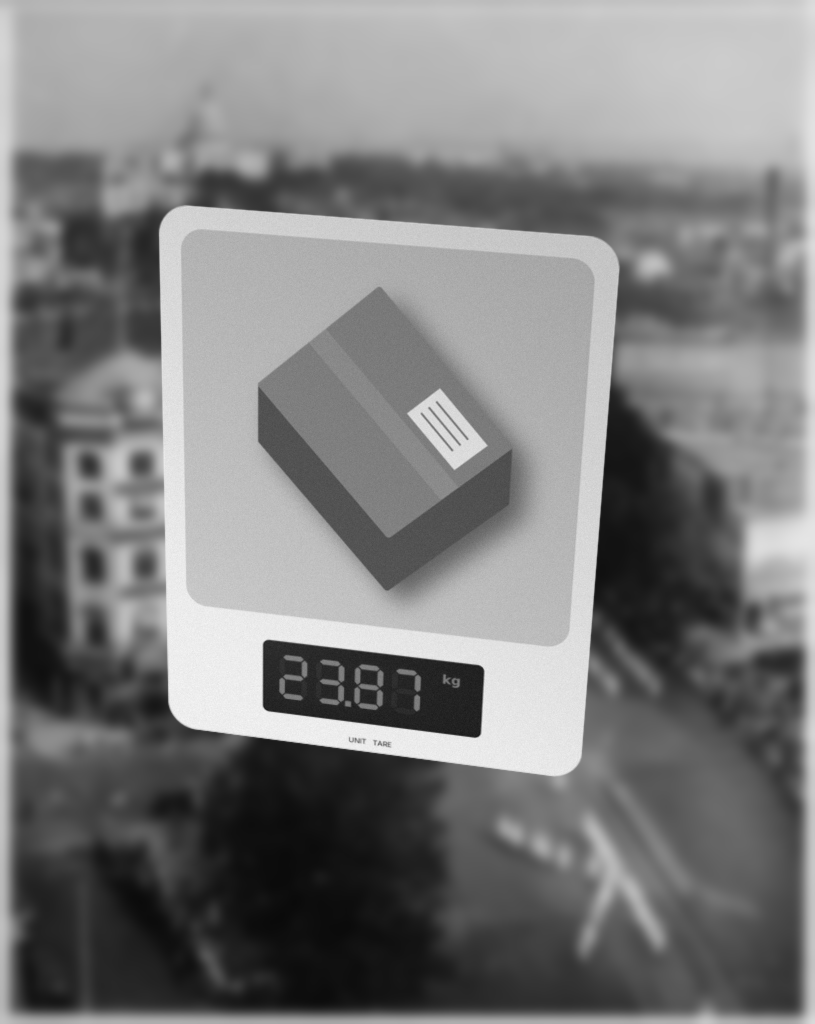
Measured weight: 23.87
